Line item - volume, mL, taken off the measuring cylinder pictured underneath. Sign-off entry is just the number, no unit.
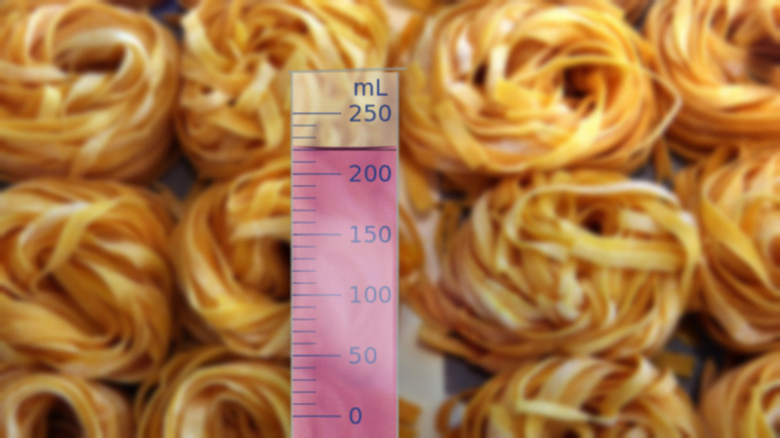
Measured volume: 220
